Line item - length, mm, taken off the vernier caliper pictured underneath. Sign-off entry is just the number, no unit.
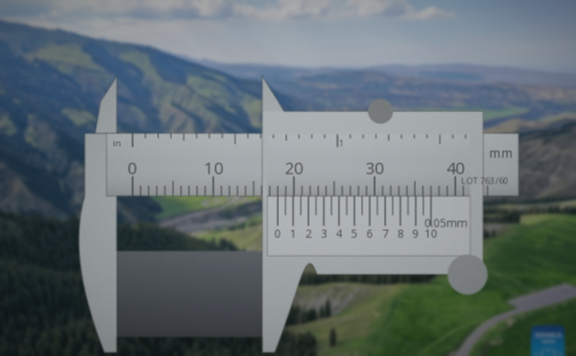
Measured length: 18.0
